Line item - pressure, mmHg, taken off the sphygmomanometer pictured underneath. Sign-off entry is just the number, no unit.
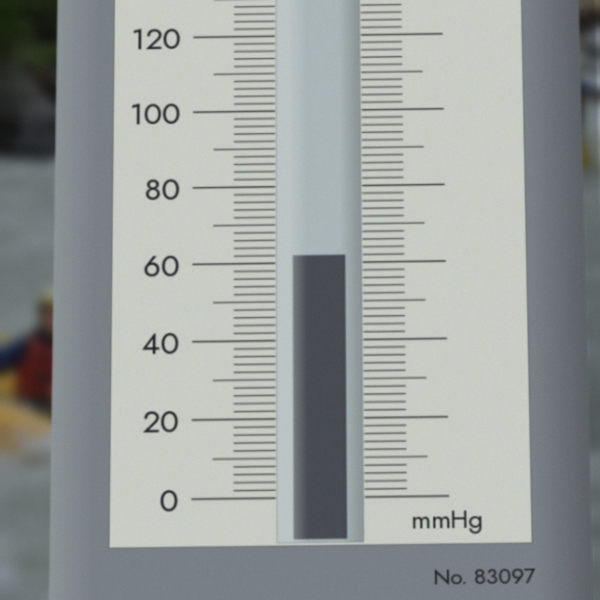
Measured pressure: 62
